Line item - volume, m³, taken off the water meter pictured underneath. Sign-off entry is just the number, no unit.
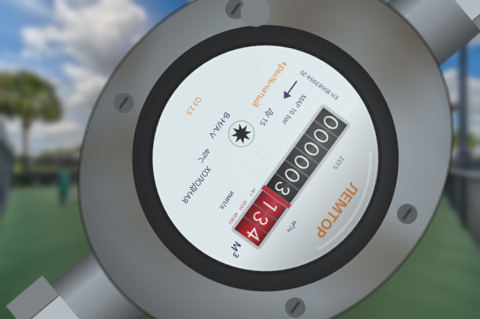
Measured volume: 3.134
